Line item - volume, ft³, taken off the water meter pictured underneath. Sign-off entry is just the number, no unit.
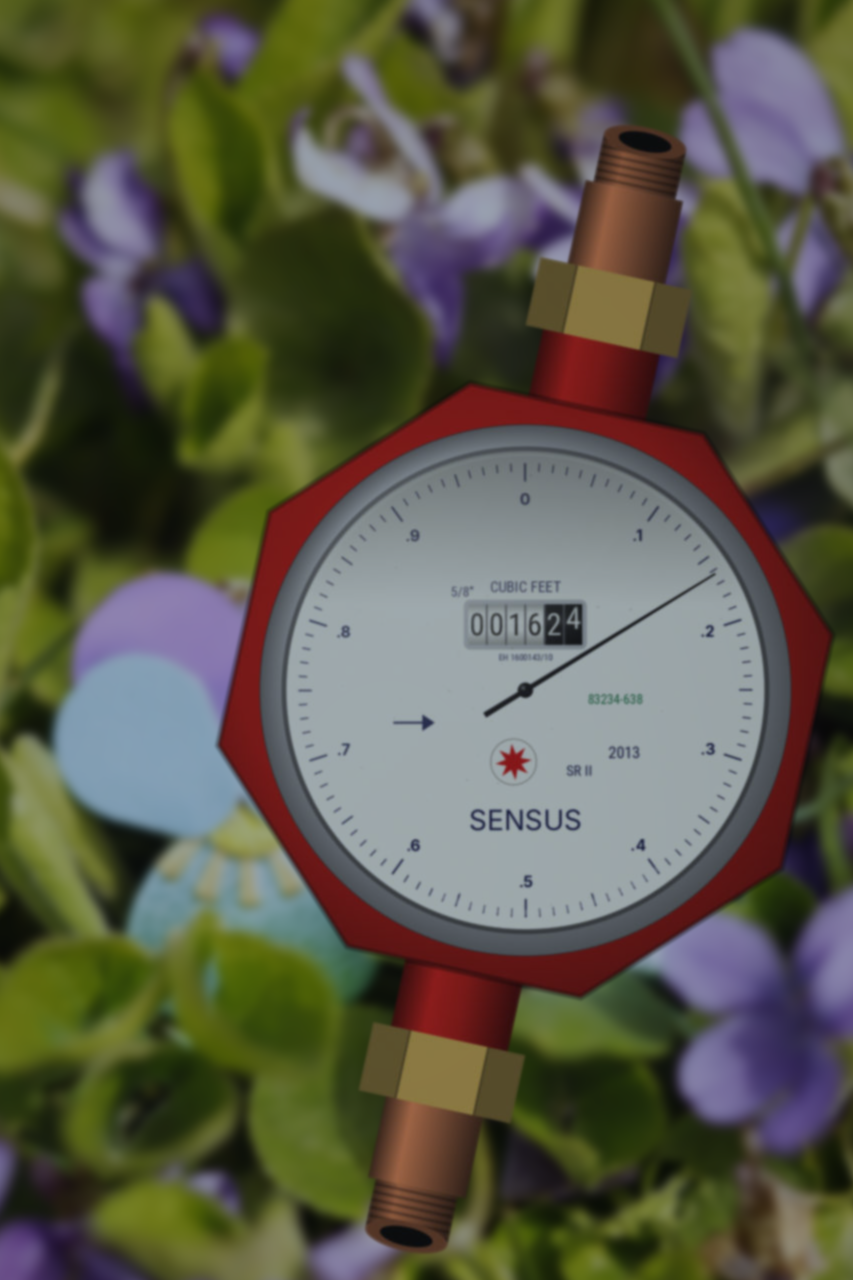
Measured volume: 1624.16
